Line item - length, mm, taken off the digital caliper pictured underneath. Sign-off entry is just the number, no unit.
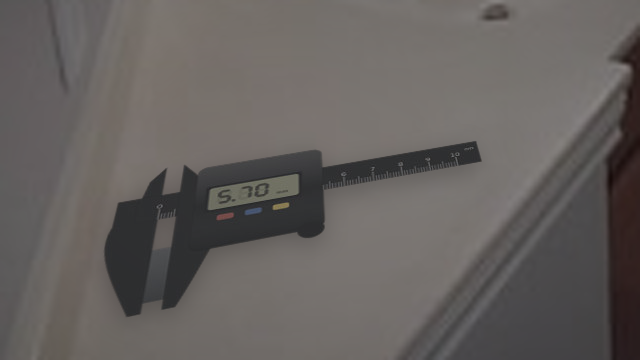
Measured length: 5.70
